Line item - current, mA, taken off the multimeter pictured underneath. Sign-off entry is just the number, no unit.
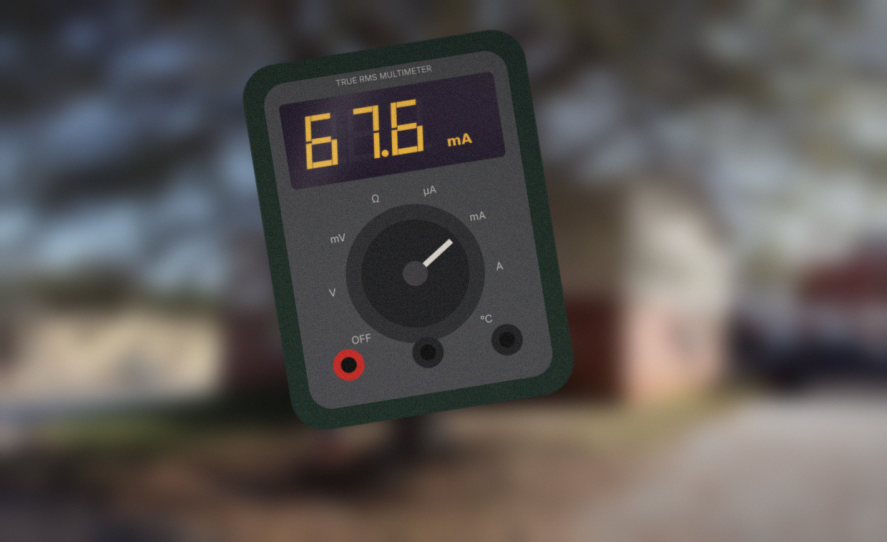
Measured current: 67.6
